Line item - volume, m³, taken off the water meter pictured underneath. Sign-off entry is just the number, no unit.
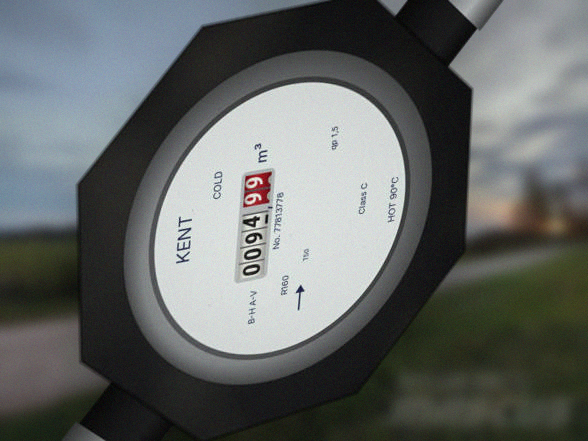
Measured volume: 94.99
